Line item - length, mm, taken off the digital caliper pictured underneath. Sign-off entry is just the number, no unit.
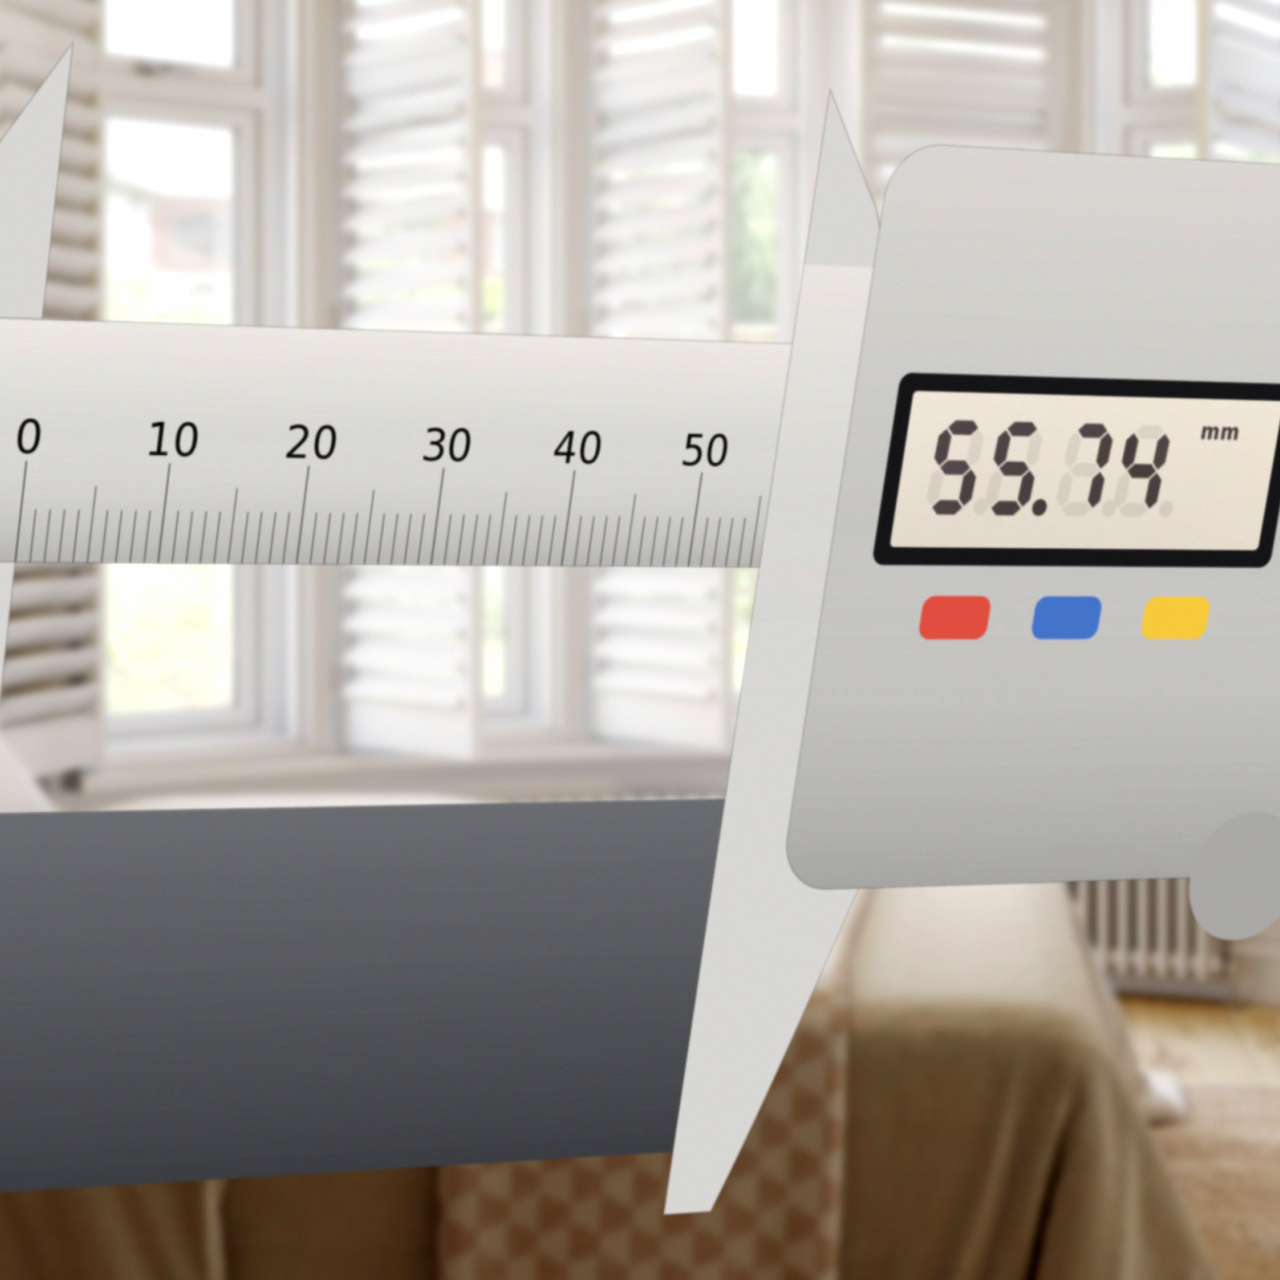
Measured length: 55.74
